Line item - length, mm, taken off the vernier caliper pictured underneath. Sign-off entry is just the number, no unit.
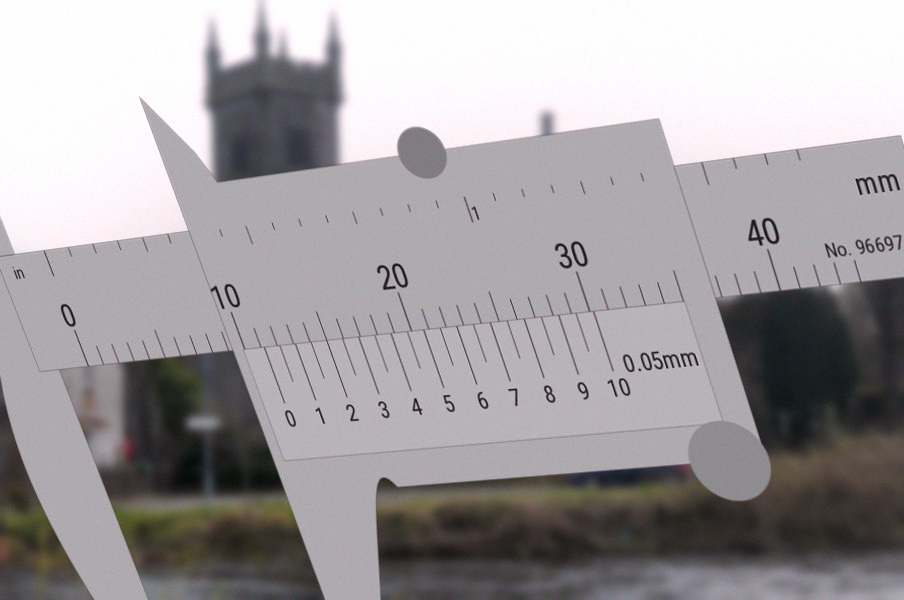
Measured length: 11.2
